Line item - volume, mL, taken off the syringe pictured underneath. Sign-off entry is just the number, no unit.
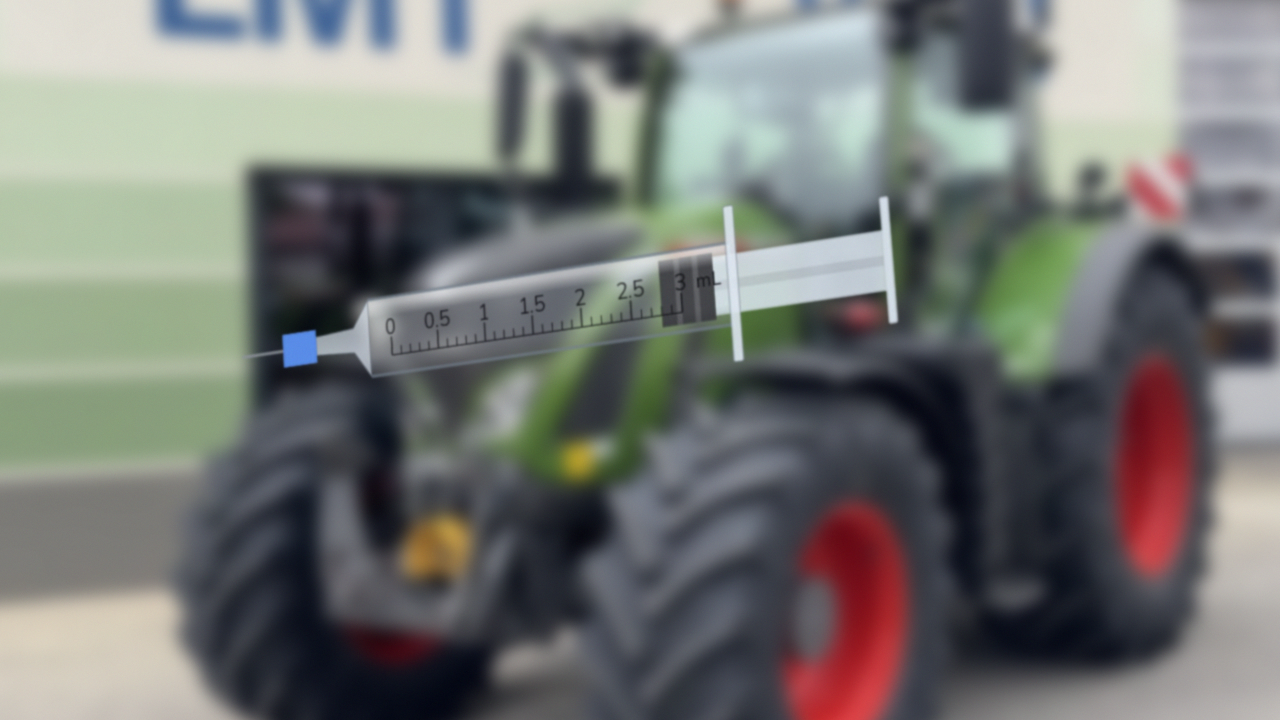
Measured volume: 2.8
